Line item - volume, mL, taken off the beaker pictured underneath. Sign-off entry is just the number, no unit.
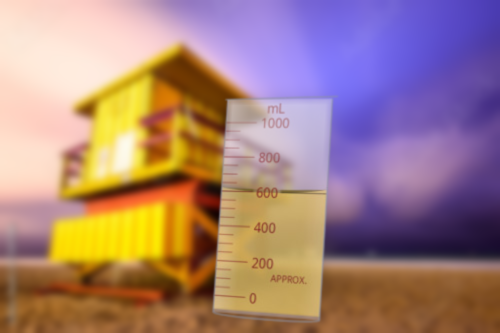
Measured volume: 600
